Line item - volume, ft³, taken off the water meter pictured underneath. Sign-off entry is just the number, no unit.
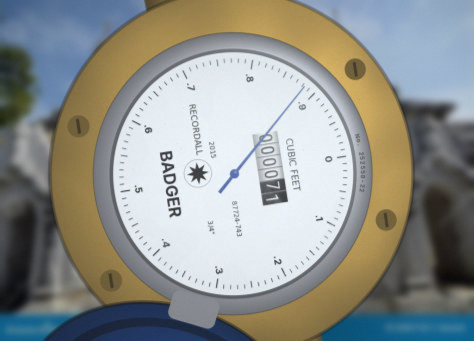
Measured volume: 70.88
